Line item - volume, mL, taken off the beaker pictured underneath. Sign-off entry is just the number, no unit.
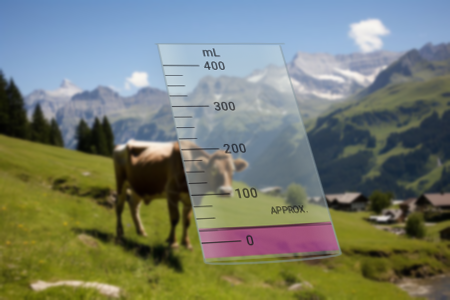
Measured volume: 25
